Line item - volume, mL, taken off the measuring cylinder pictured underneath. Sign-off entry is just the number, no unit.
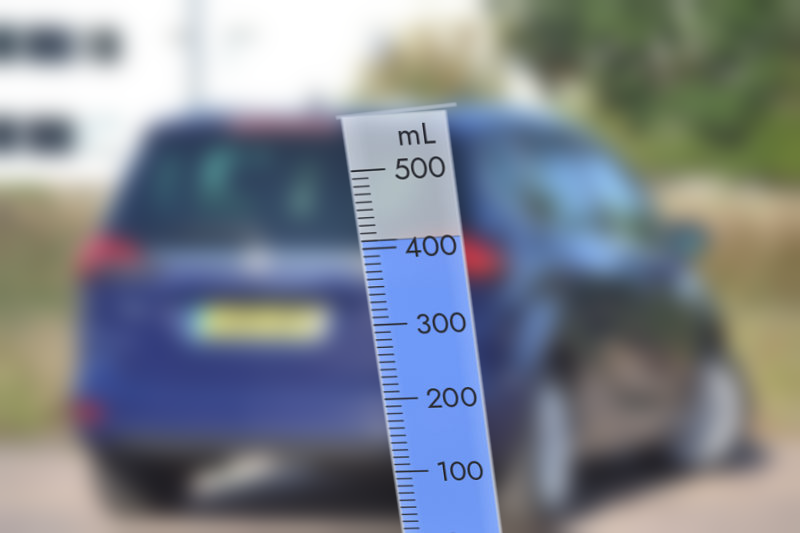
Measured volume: 410
